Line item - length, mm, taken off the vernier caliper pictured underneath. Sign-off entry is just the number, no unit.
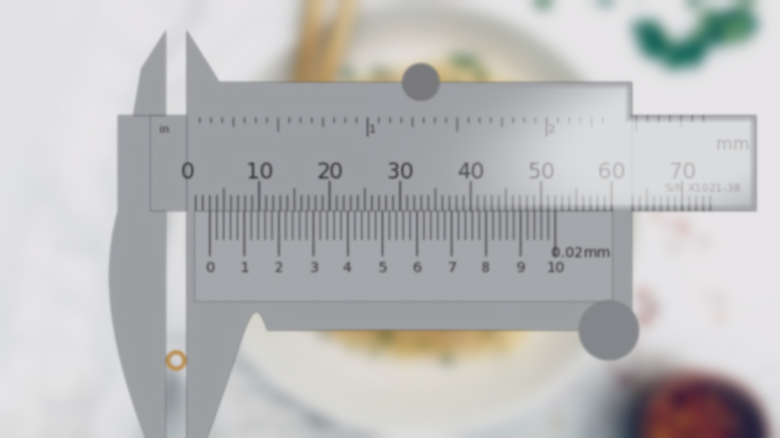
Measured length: 3.0
